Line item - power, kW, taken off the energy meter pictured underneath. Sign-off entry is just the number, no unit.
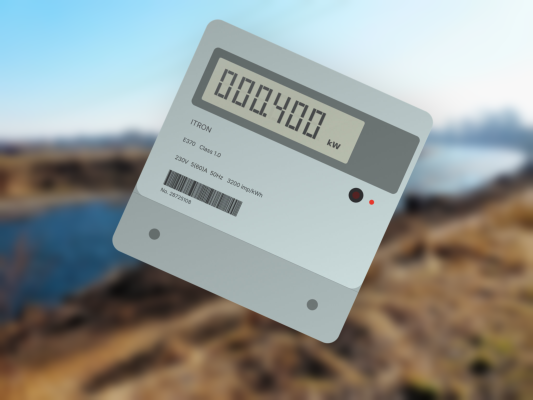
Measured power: 0.400
